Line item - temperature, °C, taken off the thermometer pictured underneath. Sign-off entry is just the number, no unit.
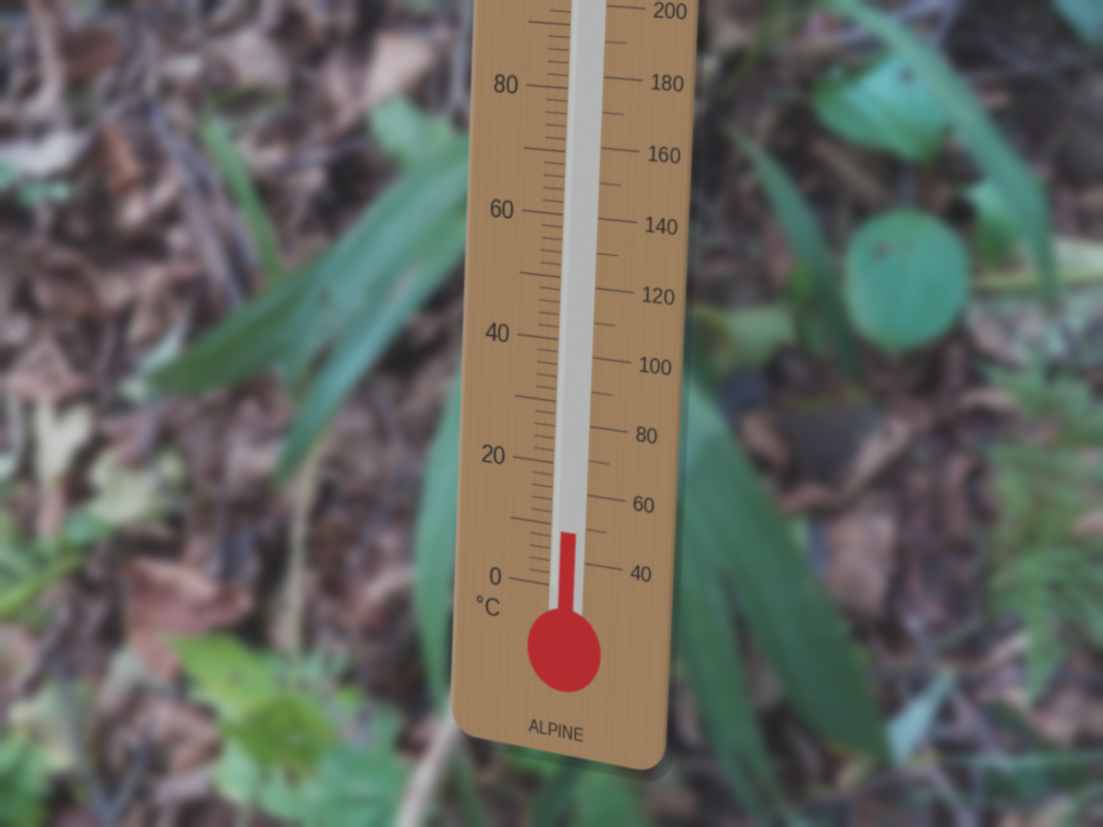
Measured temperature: 9
